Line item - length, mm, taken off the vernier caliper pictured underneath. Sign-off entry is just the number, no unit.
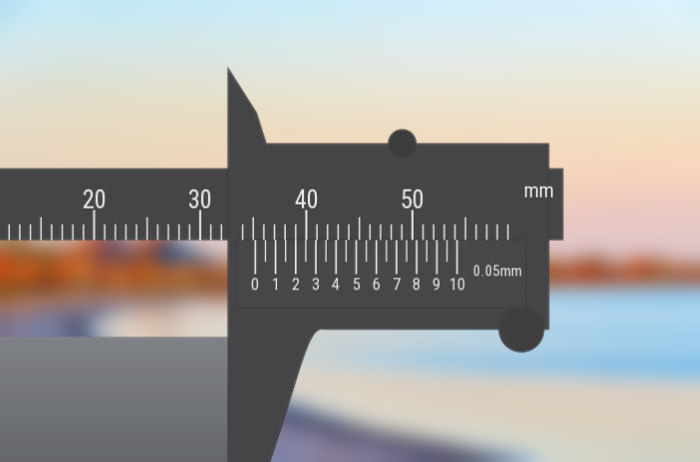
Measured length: 35.2
